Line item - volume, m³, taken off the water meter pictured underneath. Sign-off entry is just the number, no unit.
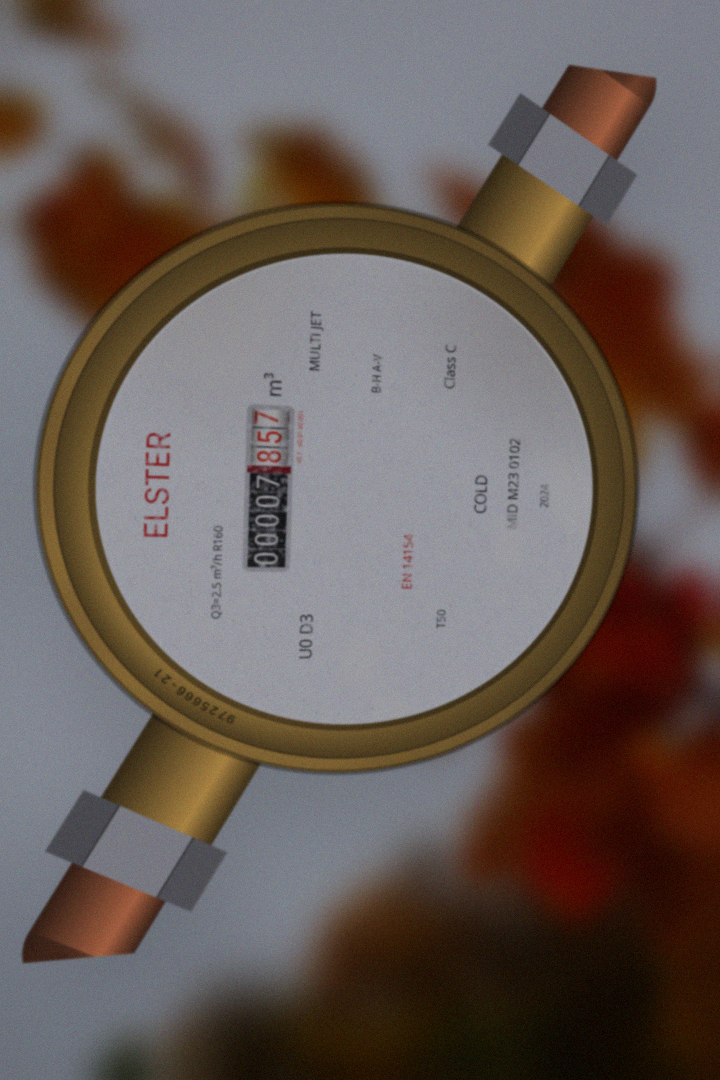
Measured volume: 7.857
